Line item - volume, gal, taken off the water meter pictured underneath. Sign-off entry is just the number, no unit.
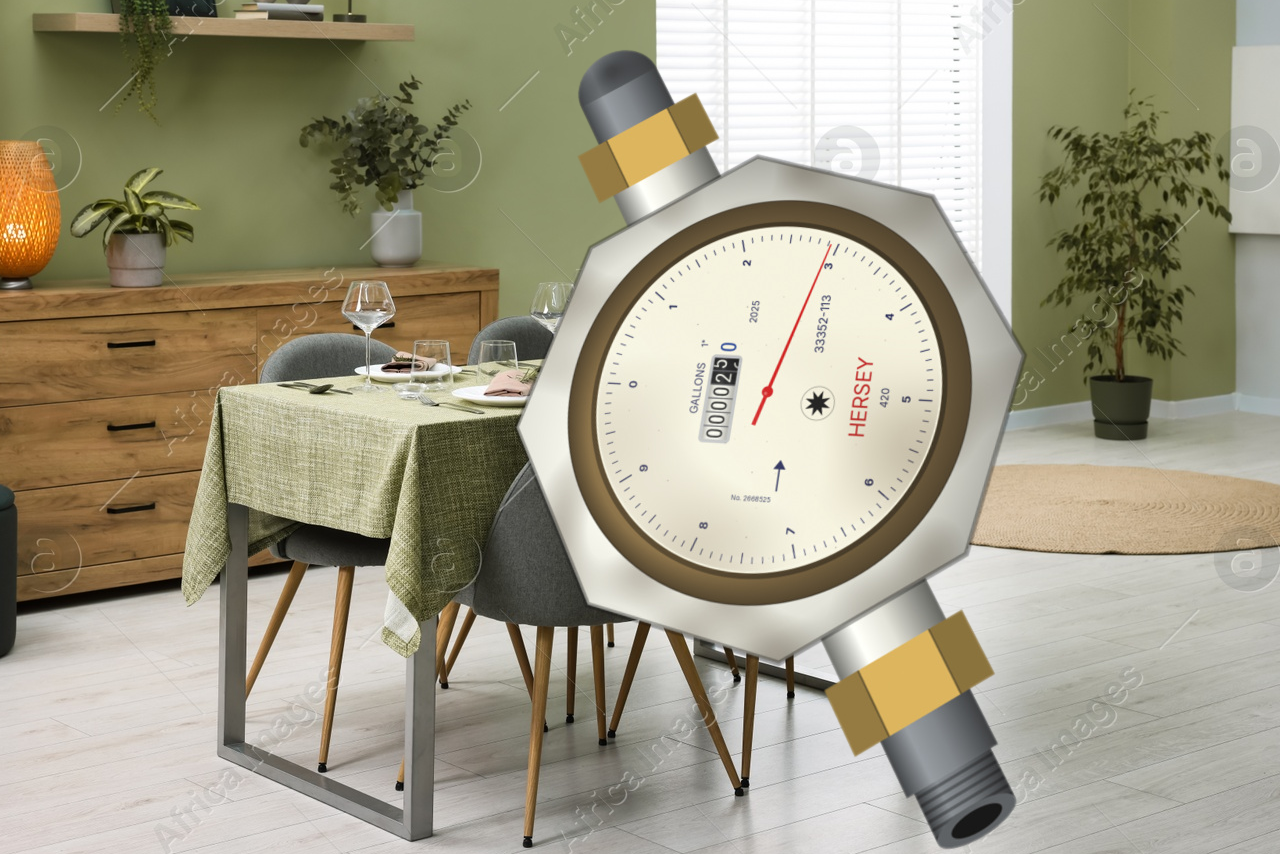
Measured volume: 252.9
